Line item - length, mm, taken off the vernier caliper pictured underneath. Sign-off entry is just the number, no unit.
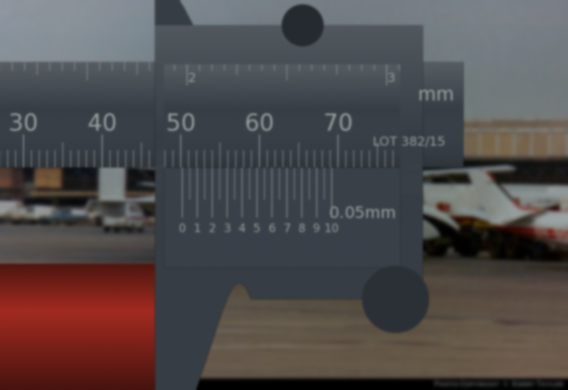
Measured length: 50.2
